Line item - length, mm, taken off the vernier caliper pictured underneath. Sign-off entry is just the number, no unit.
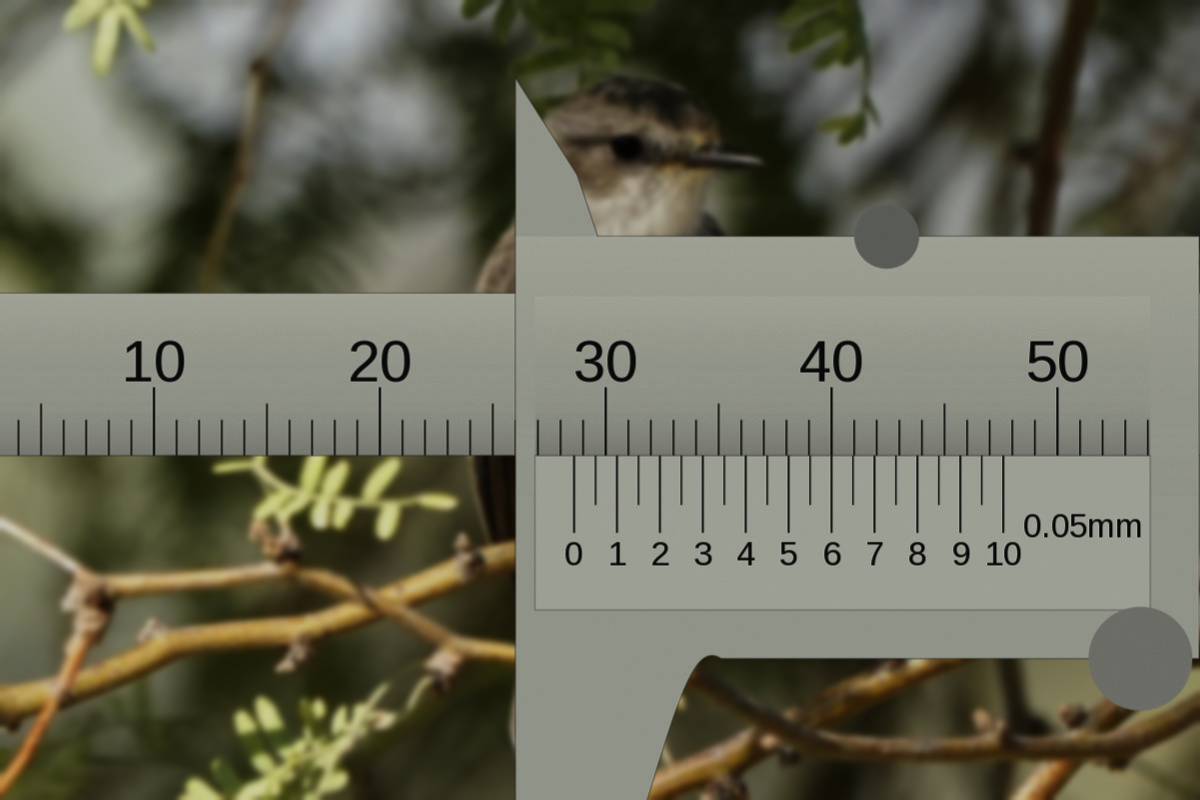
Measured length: 28.6
